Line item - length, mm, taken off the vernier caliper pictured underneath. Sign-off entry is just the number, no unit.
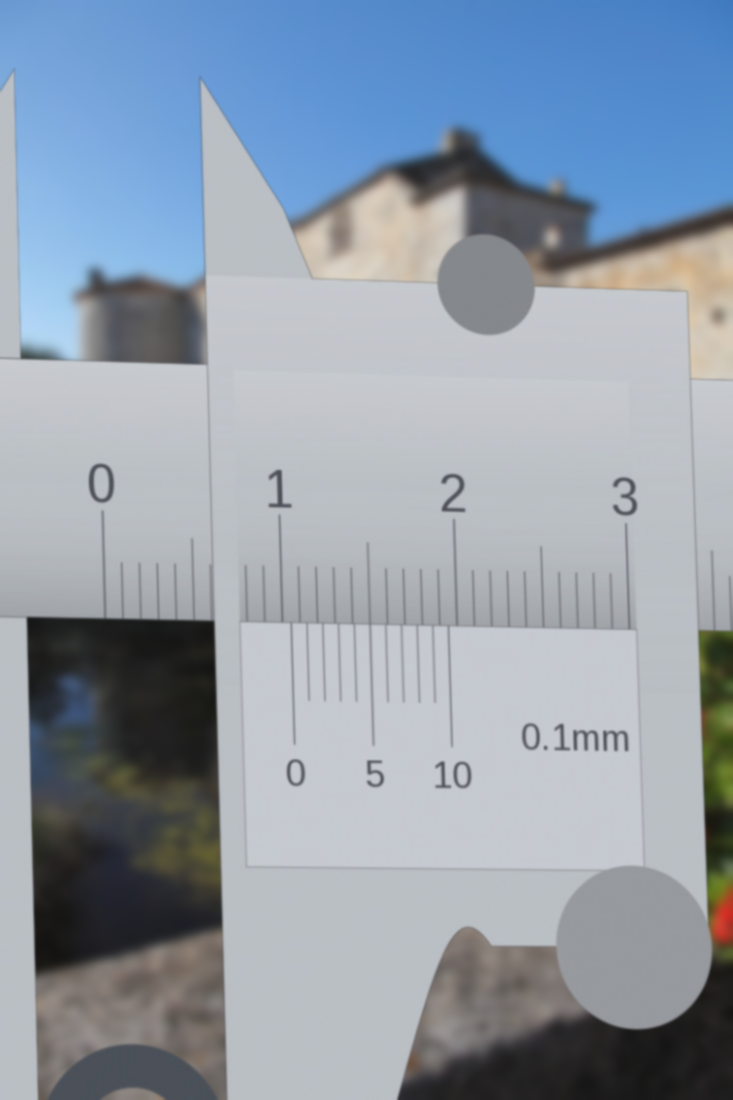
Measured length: 10.5
